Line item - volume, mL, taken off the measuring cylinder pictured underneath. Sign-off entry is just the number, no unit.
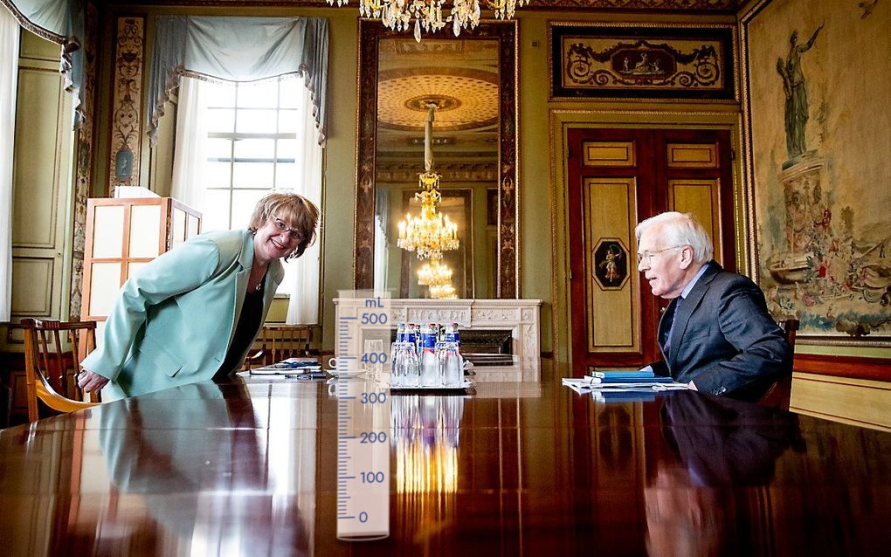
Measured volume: 200
